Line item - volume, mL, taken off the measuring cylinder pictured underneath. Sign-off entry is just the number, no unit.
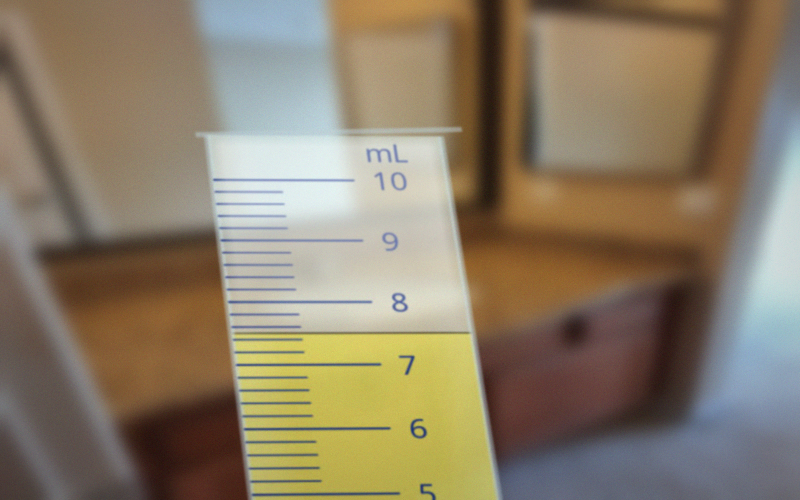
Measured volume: 7.5
